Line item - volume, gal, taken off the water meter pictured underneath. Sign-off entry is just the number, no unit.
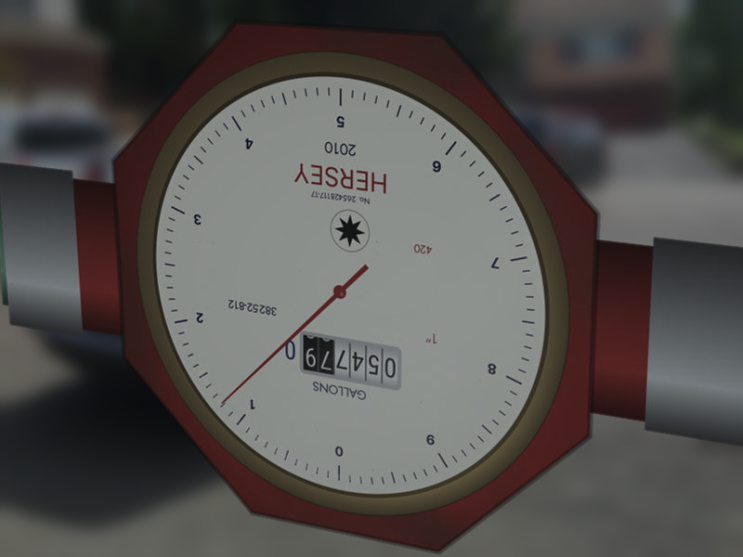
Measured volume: 547791.2
